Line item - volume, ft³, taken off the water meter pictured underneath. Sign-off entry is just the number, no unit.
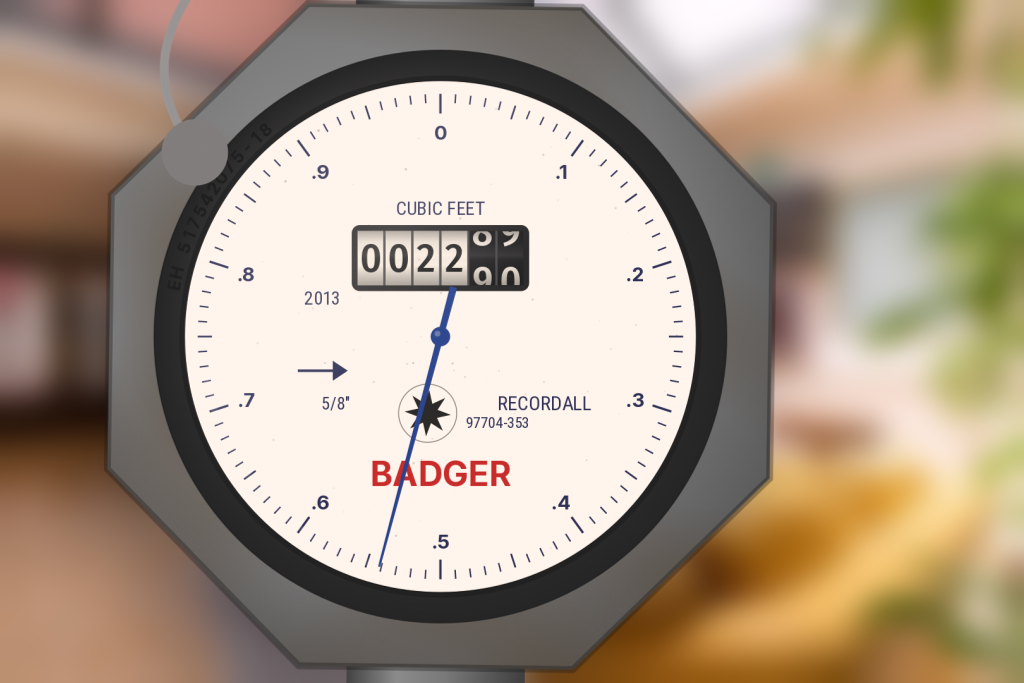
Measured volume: 2289.54
